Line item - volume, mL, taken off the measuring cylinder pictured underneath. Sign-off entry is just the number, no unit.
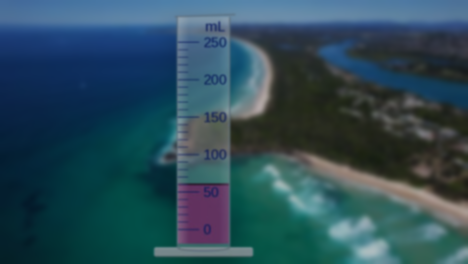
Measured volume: 60
